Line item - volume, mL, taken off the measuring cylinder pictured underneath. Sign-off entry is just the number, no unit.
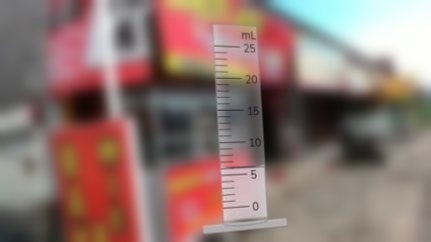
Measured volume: 6
